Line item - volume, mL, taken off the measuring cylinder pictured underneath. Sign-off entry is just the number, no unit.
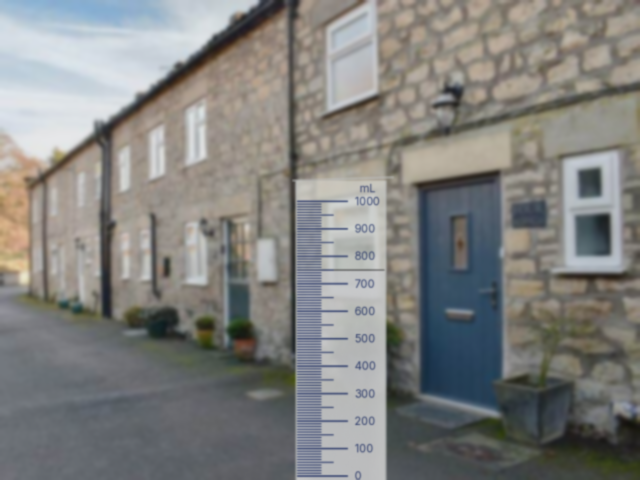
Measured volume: 750
